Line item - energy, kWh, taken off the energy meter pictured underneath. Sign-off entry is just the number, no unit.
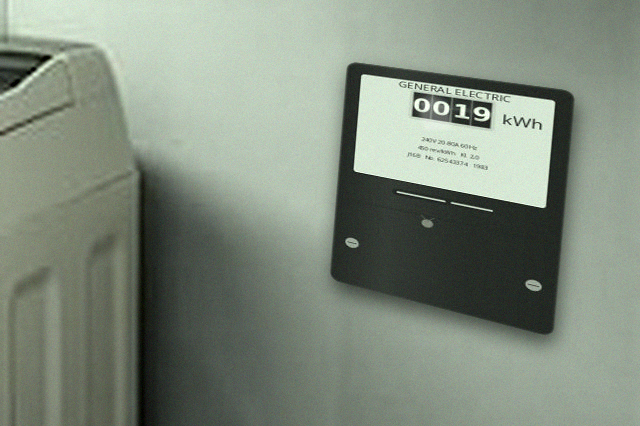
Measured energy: 19
